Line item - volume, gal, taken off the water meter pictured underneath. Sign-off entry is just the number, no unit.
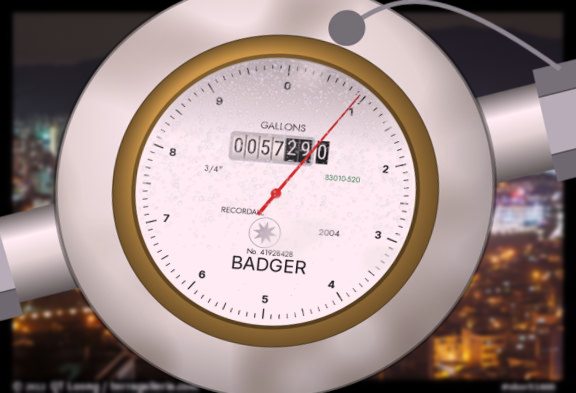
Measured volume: 57290.9
